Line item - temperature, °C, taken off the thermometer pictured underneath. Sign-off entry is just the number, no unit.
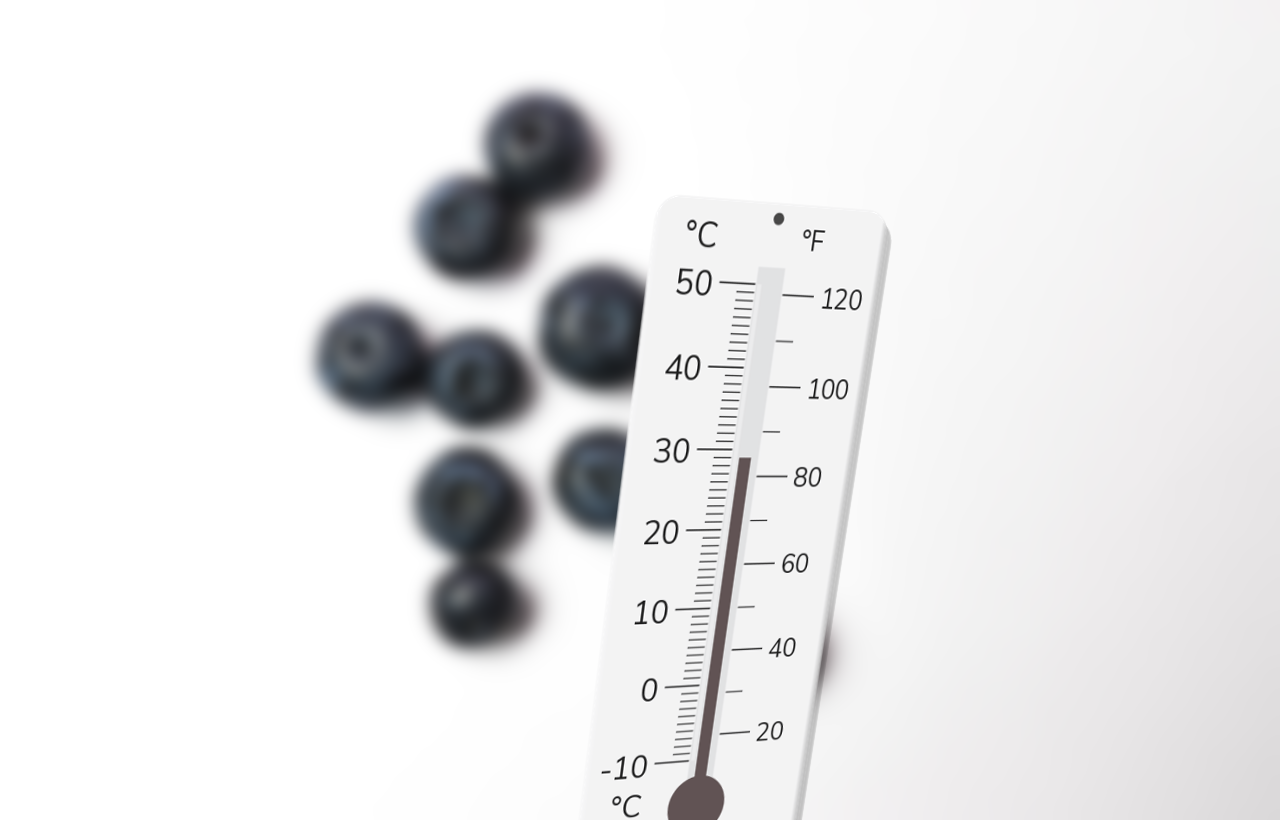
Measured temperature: 29
